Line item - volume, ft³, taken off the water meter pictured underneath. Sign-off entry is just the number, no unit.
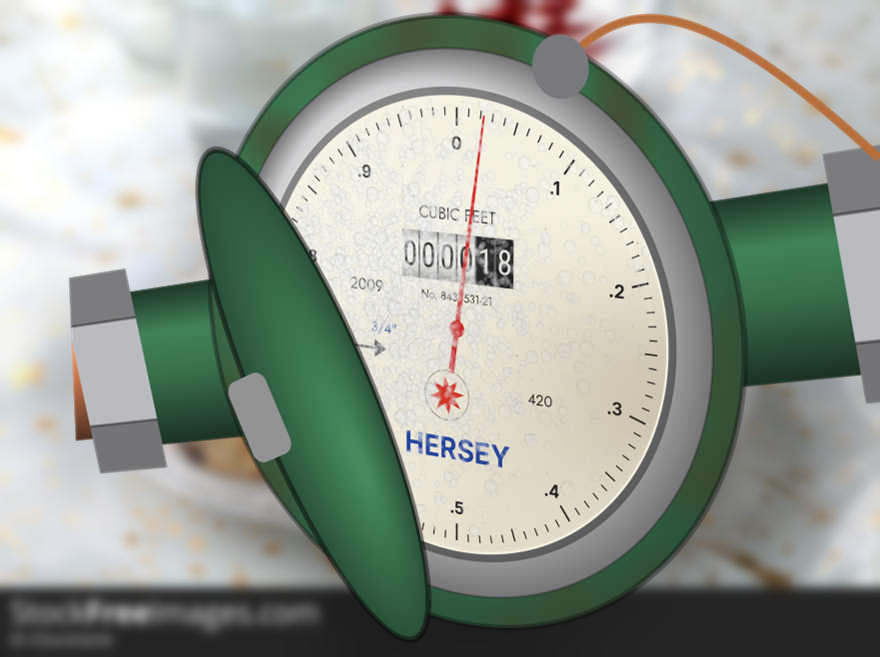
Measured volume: 18.02
